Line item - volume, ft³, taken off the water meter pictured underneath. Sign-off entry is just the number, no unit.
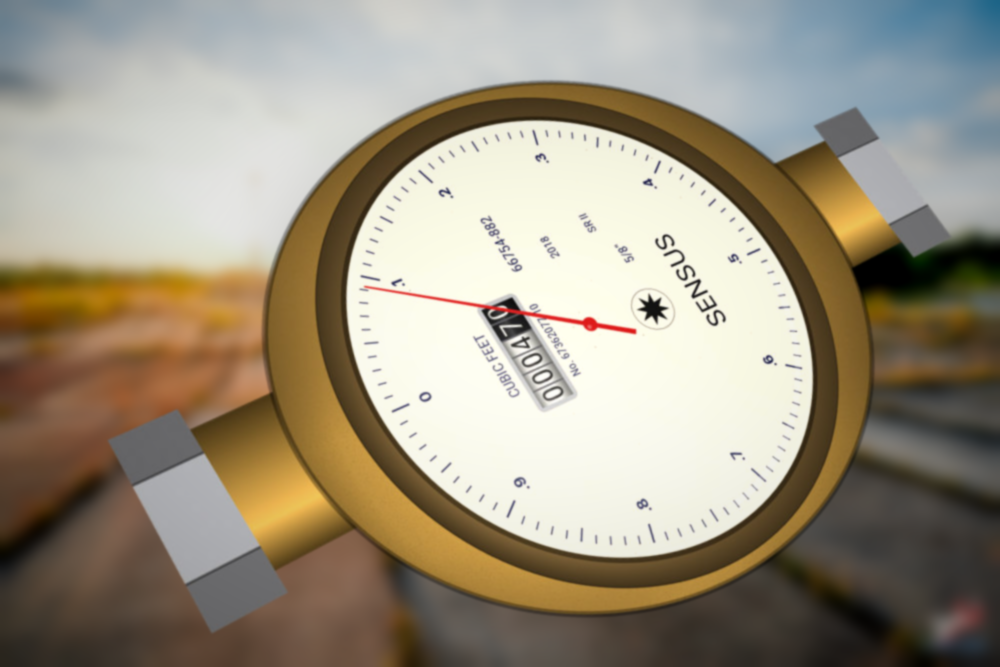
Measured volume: 470.09
